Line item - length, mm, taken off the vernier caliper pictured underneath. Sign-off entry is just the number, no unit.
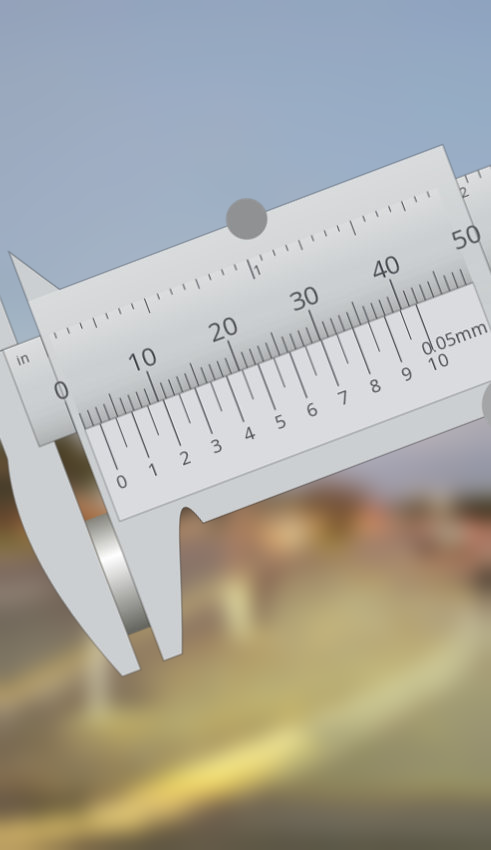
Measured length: 2.8
